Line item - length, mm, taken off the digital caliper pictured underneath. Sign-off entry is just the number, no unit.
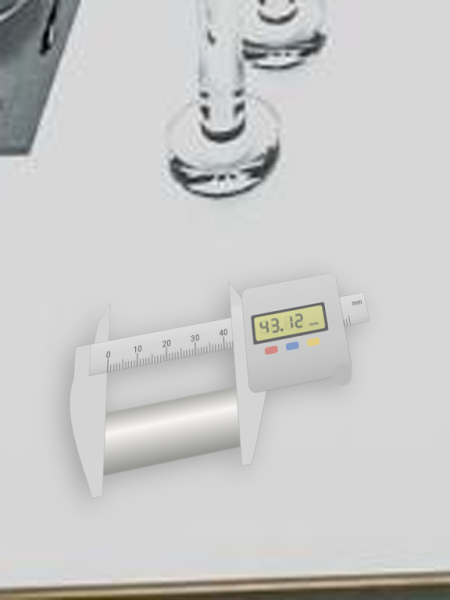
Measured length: 43.12
